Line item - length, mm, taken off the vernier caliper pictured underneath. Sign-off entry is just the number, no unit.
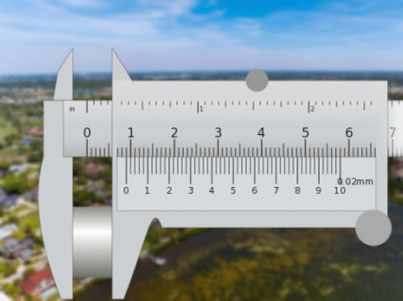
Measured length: 9.0
